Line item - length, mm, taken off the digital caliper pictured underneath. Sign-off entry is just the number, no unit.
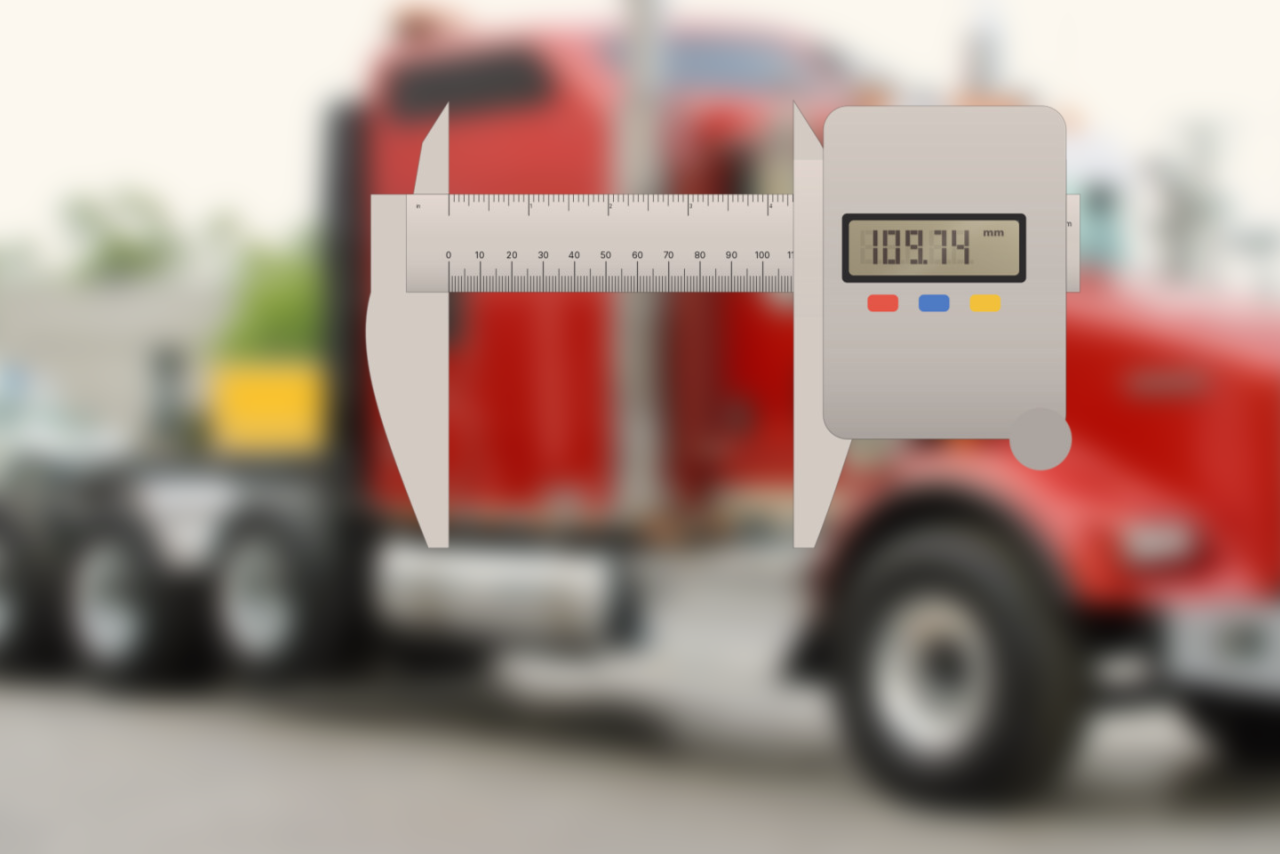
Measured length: 109.74
